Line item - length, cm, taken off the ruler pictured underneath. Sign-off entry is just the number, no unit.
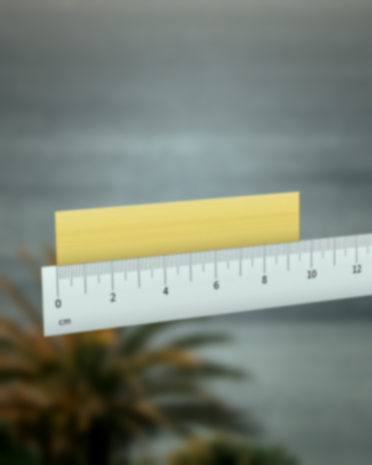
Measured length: 9.5
